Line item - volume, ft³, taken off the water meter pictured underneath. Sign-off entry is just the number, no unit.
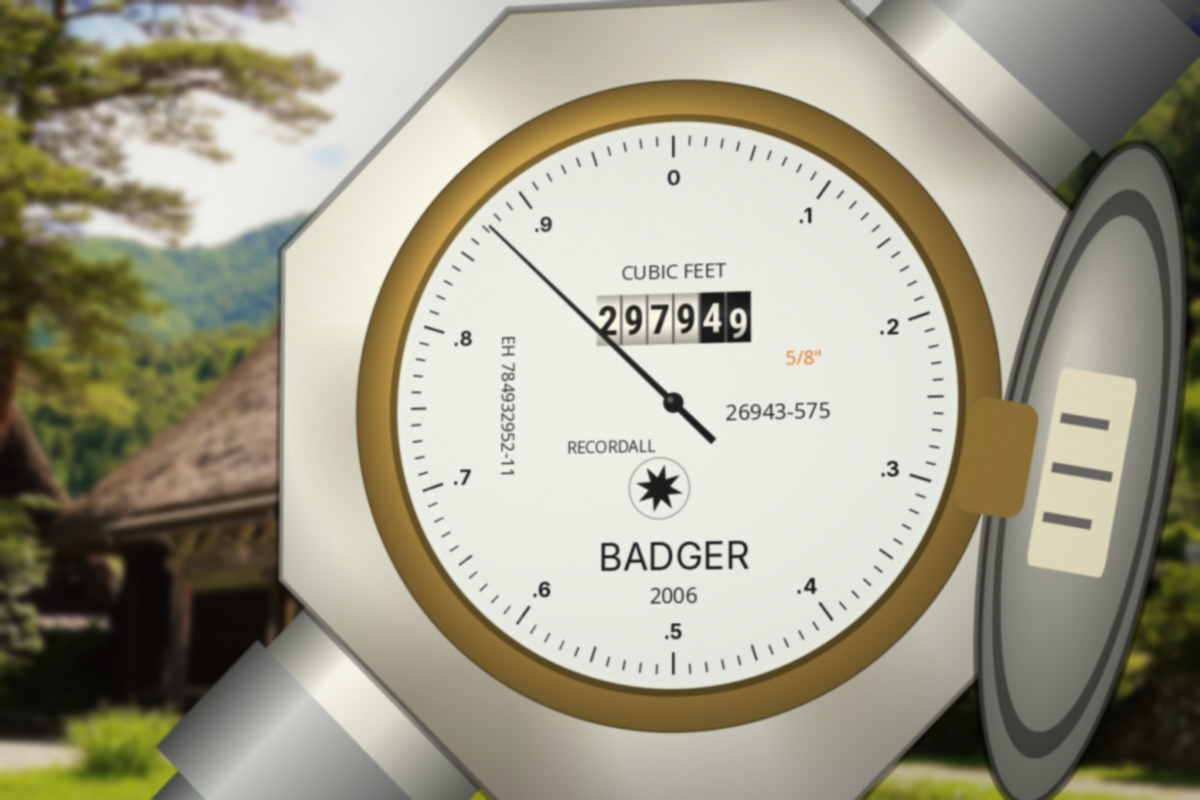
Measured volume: 297948.87
